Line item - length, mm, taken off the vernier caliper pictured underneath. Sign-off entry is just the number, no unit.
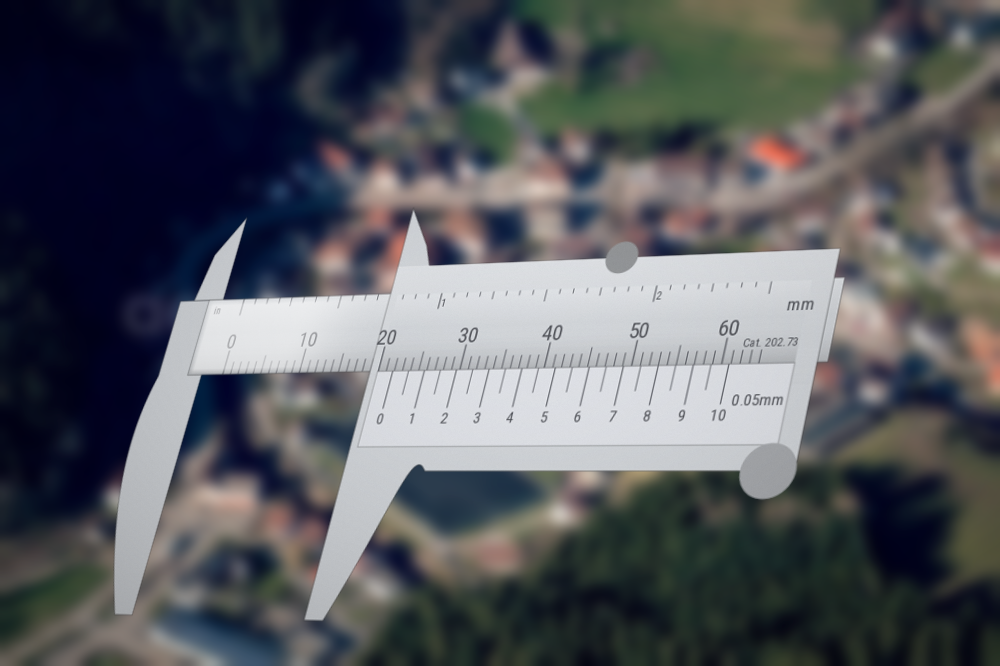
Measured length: 21.8
